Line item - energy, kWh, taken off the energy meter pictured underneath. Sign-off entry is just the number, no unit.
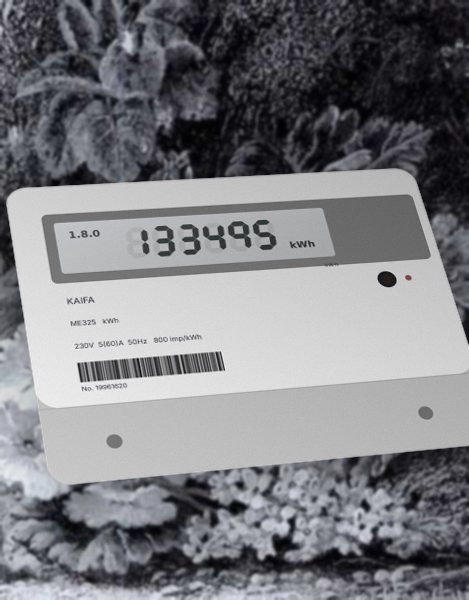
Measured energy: 133495
